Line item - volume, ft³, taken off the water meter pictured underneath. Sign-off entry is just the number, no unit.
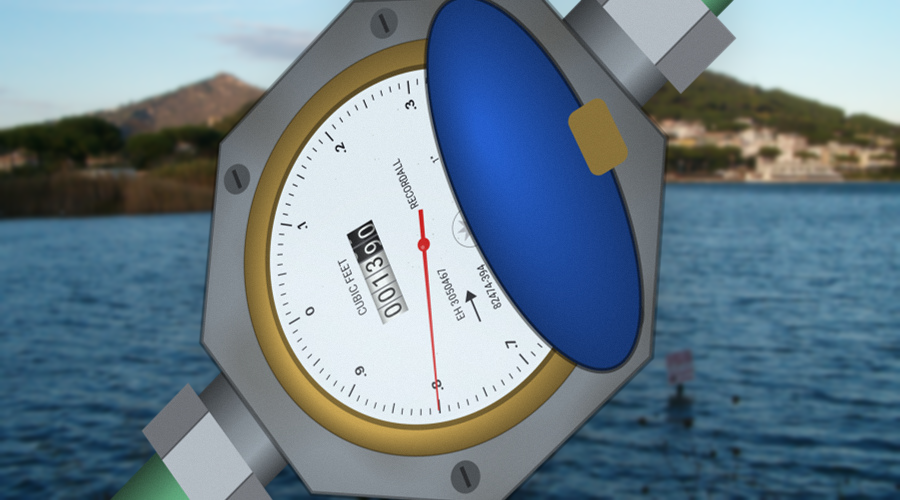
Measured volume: 1389.80
